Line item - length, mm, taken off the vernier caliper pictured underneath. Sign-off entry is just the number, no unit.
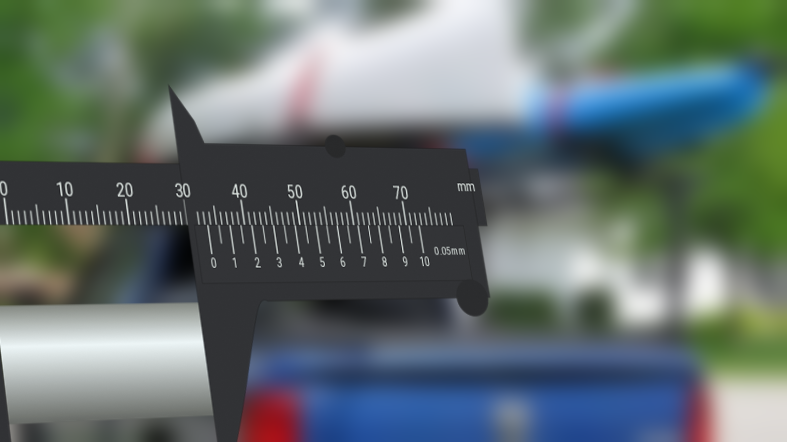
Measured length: 33.5
